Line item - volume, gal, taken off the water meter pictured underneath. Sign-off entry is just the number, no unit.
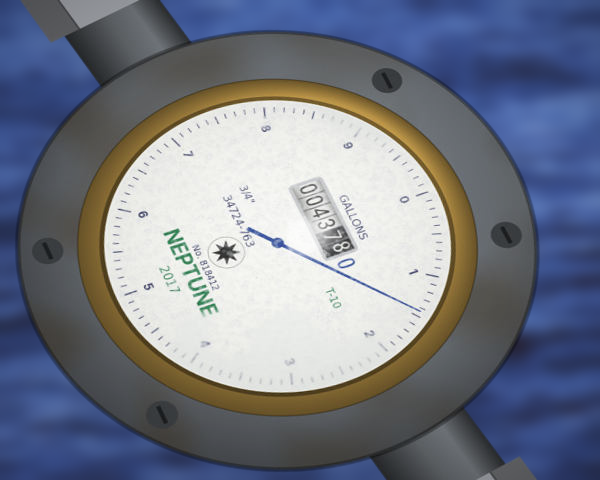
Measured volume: 43781.4
